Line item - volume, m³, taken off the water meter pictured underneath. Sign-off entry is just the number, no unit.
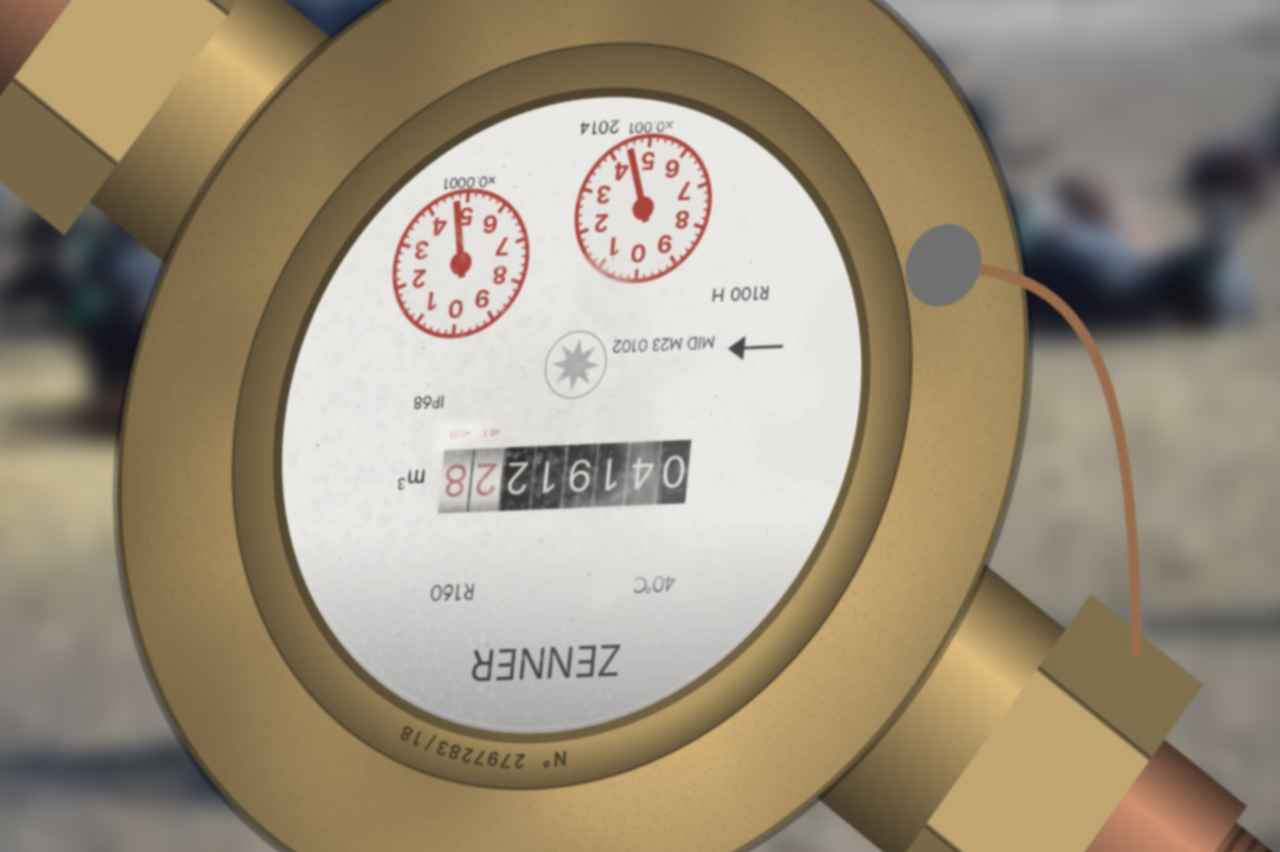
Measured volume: 41912.2844
